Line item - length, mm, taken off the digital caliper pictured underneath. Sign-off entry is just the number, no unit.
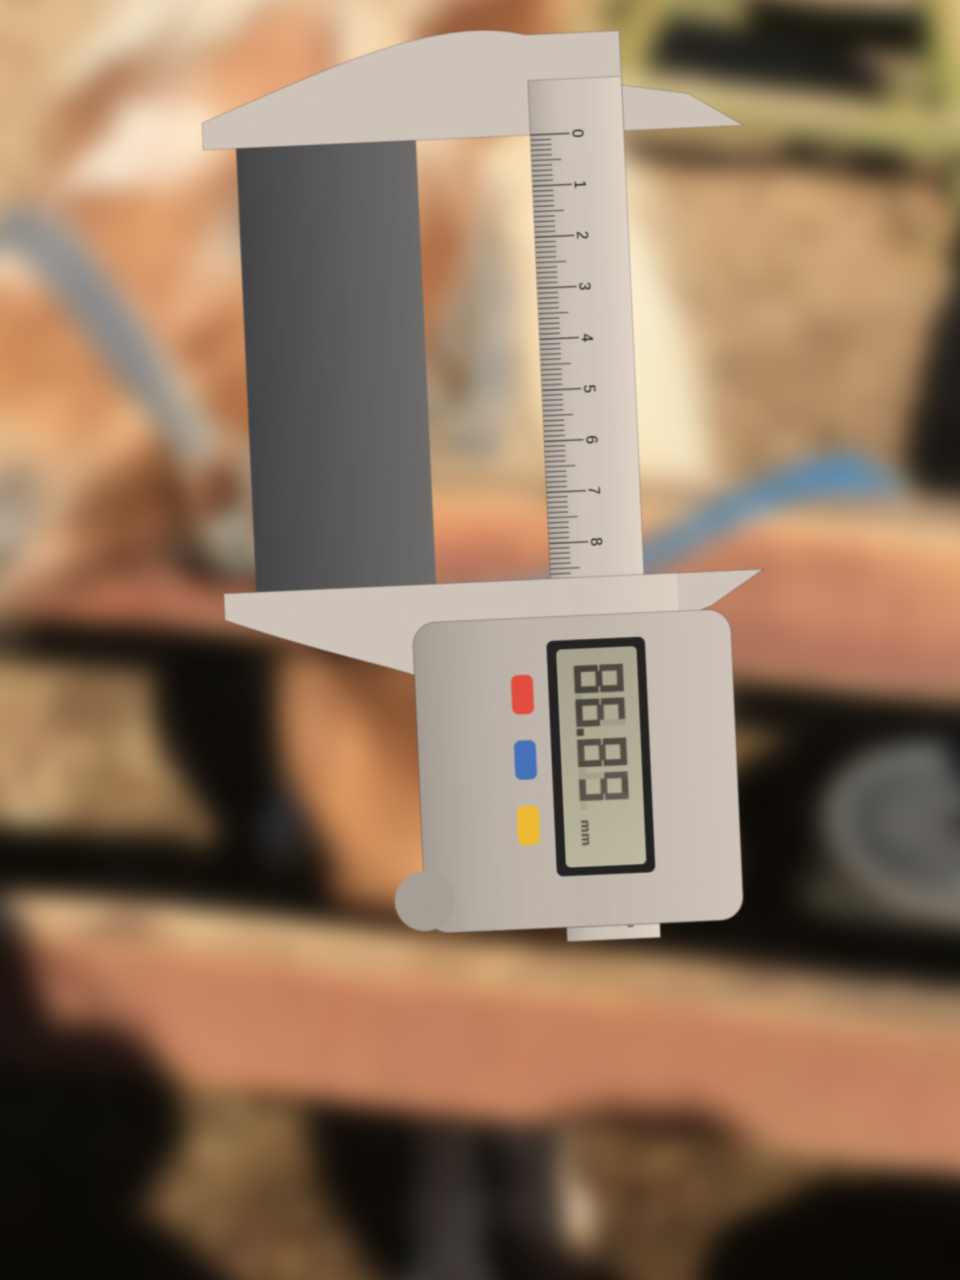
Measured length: 86.89
